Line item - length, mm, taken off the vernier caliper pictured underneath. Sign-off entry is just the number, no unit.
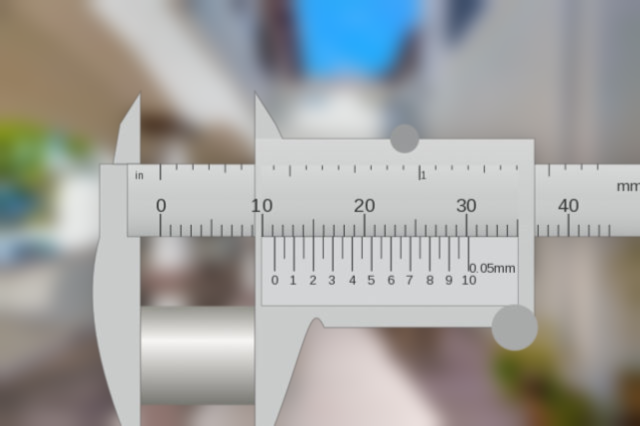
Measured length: 11.2
